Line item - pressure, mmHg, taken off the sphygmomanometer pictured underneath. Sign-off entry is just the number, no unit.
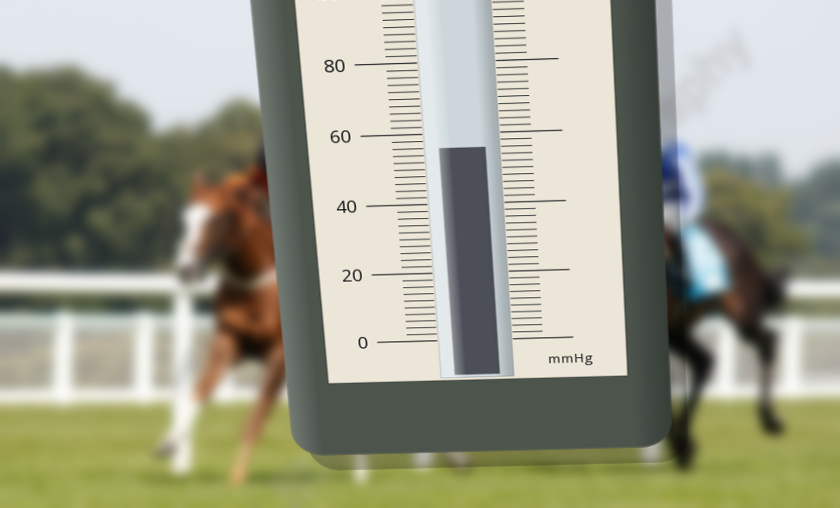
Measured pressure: 56
